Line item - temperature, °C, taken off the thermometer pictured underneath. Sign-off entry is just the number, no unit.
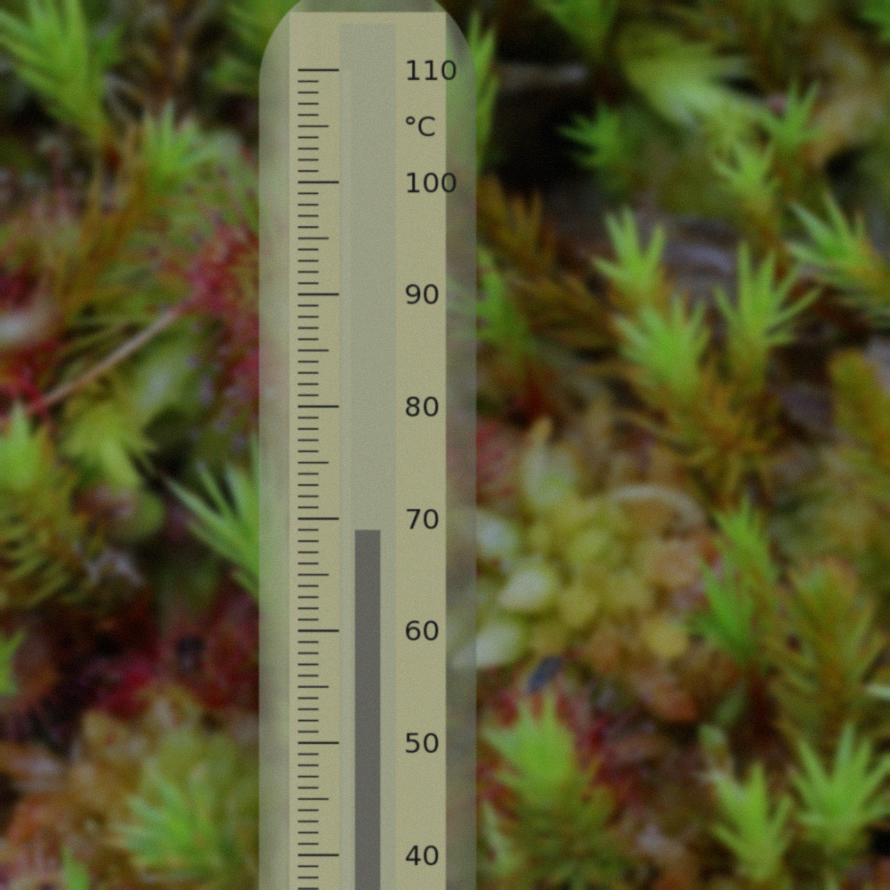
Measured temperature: 69
